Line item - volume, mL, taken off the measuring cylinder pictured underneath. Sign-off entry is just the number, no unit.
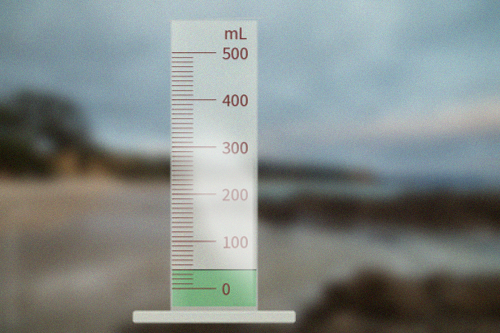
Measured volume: 40
